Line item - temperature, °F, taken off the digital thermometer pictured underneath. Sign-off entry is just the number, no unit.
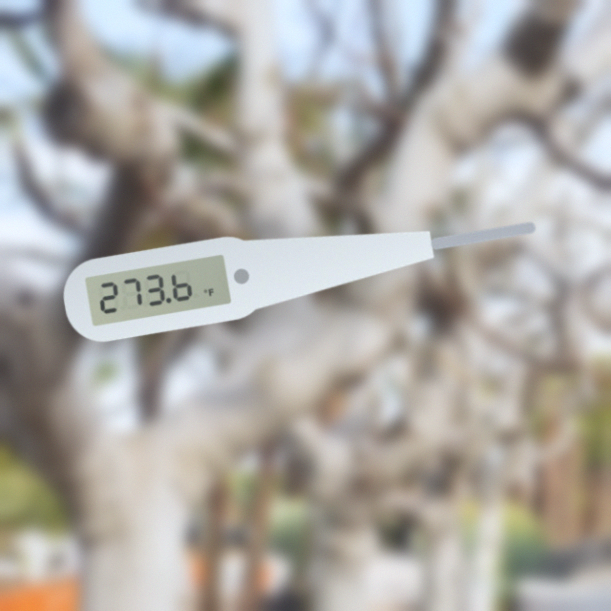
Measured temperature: 273.6
